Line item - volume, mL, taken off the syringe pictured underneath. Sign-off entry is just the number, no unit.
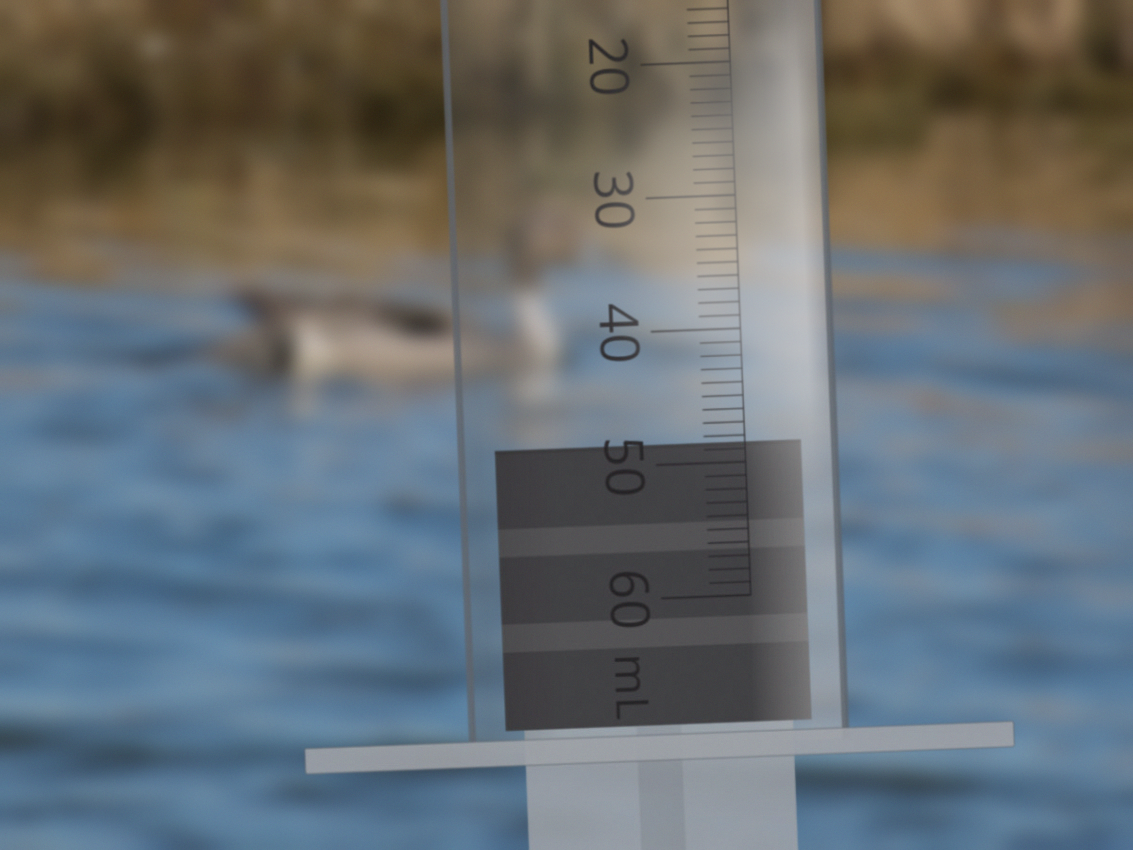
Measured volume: 48.5
